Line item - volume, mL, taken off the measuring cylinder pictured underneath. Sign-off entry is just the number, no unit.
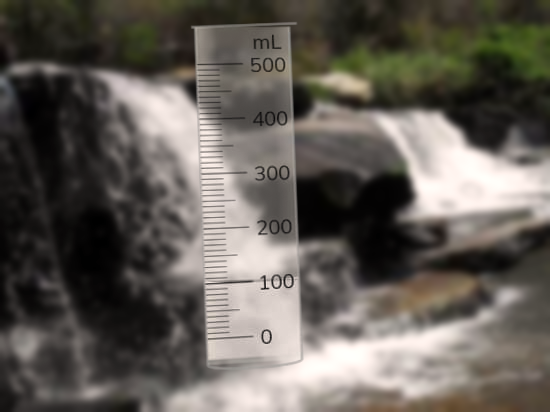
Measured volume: 100
